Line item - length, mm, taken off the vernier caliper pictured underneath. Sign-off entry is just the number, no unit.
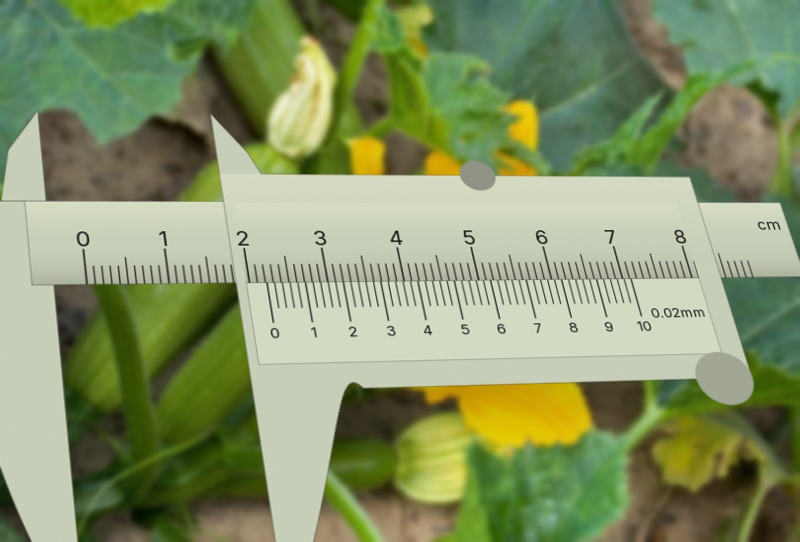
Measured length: 22.2
